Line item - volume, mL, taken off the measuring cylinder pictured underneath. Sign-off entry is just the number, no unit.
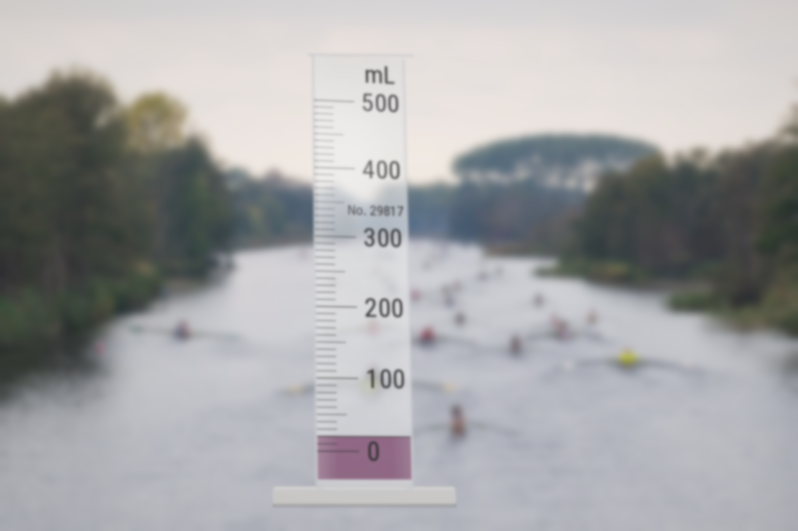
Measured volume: 20
